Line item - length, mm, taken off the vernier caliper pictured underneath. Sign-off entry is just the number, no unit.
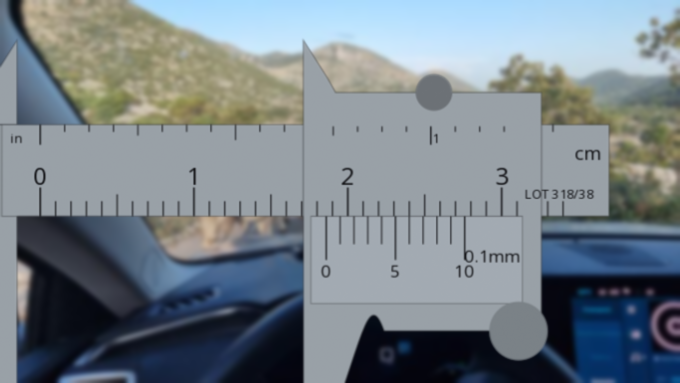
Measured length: 18.6
